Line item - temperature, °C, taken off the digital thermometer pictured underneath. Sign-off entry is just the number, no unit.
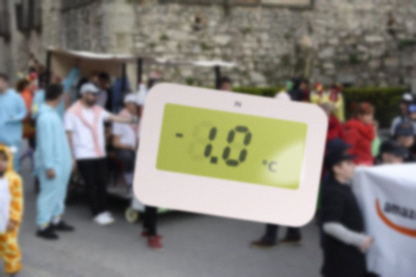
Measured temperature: -1.0
